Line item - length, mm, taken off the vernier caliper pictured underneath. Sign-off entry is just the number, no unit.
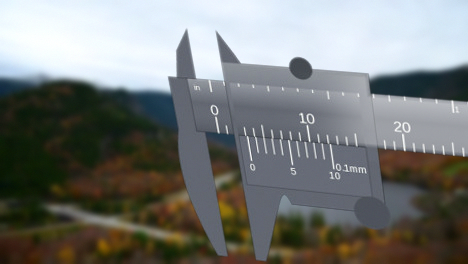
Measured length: 3.2
